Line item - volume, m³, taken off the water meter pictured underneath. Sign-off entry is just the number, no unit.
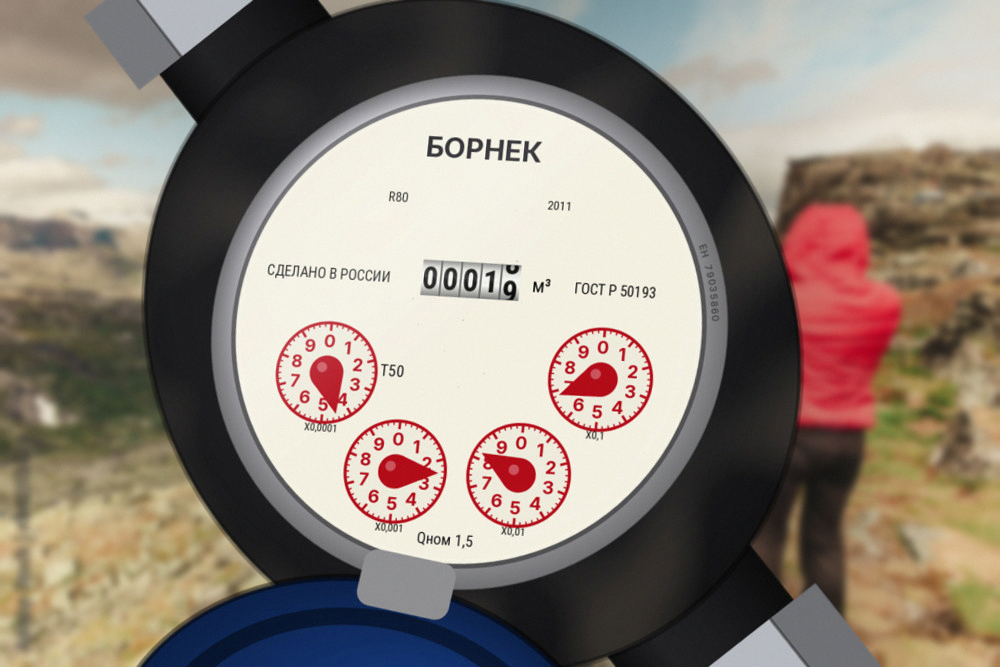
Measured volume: 18.6824
